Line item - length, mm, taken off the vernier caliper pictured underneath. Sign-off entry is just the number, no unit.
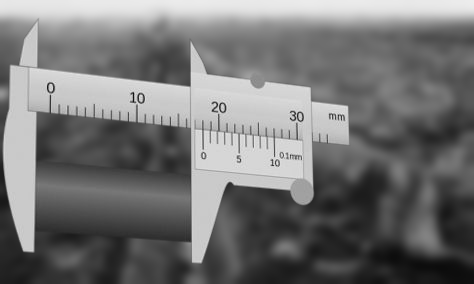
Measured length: 18.0
